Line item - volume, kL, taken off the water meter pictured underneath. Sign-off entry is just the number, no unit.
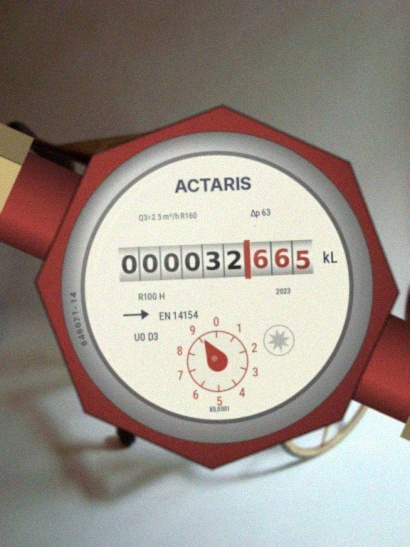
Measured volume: 32.6649
